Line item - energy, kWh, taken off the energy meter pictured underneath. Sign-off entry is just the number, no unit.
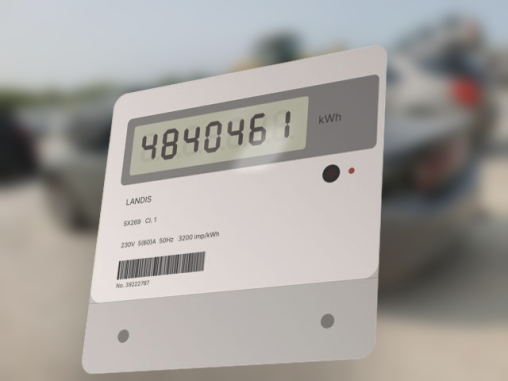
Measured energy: 4840461
